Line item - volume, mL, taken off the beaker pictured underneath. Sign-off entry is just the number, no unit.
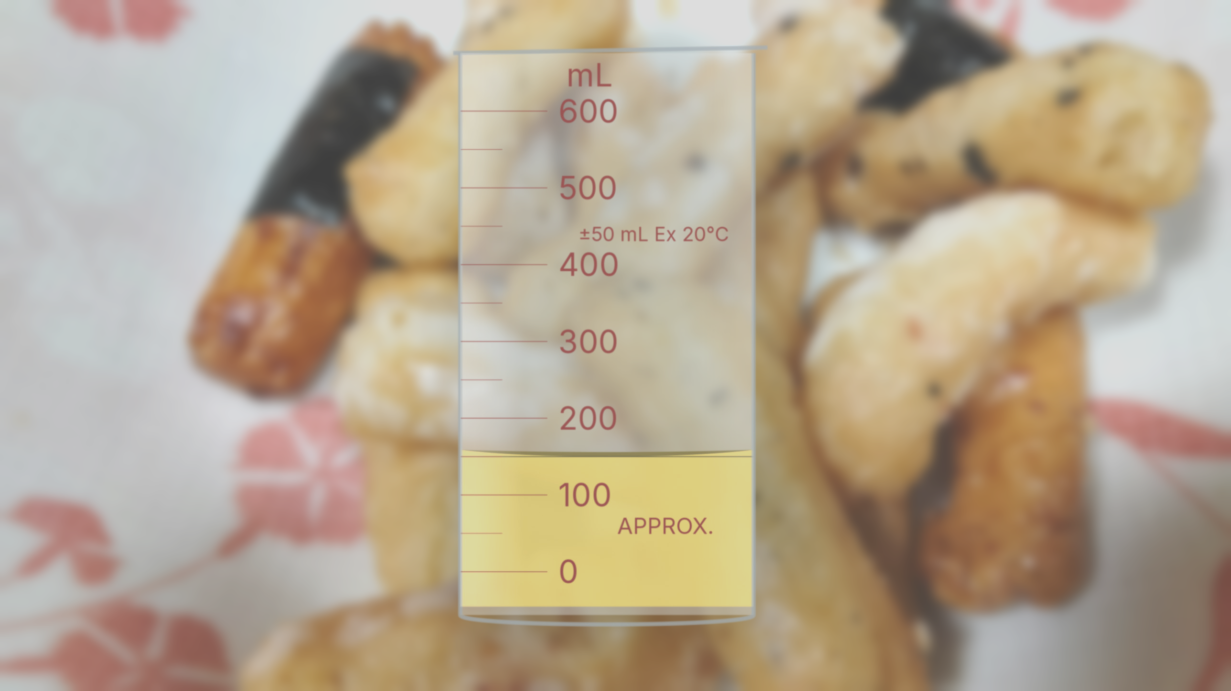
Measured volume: 150
